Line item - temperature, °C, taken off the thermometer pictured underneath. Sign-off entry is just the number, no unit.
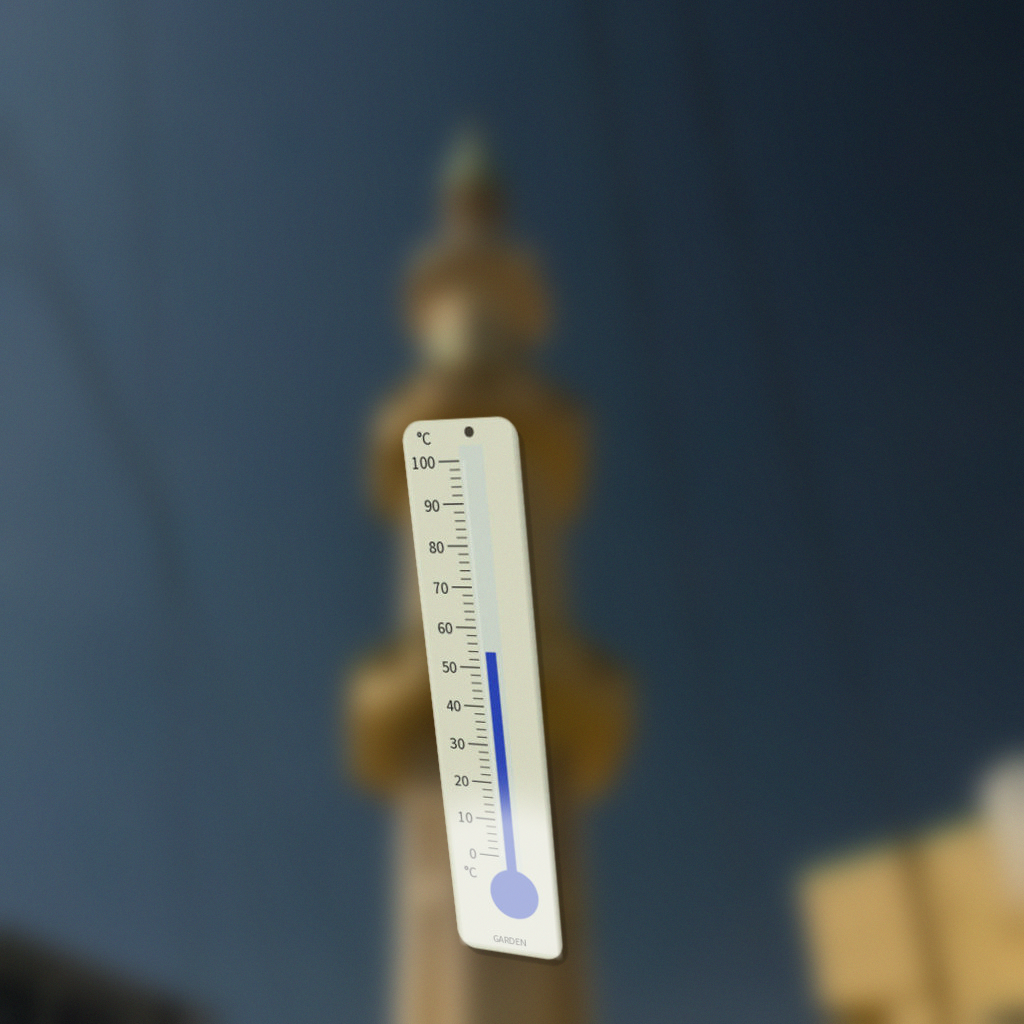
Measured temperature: 54
